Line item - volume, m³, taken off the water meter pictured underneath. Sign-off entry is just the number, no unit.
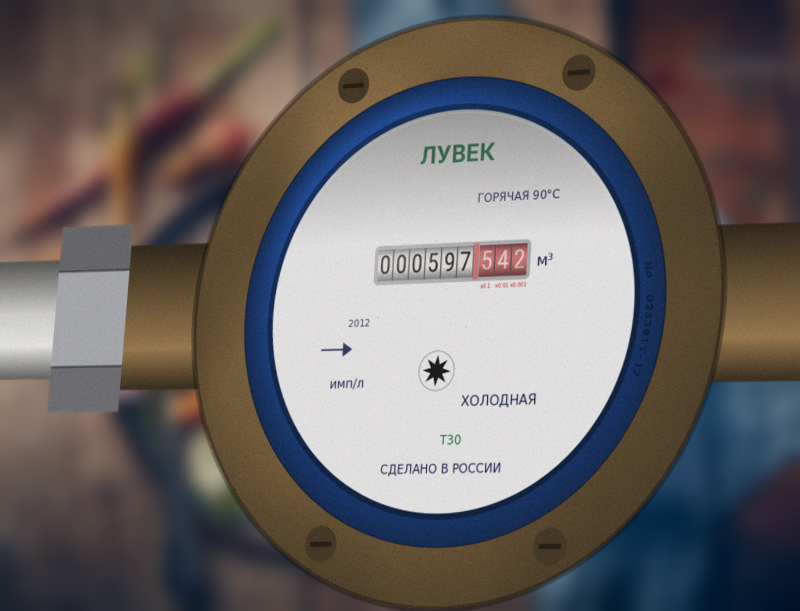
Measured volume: 597.542
